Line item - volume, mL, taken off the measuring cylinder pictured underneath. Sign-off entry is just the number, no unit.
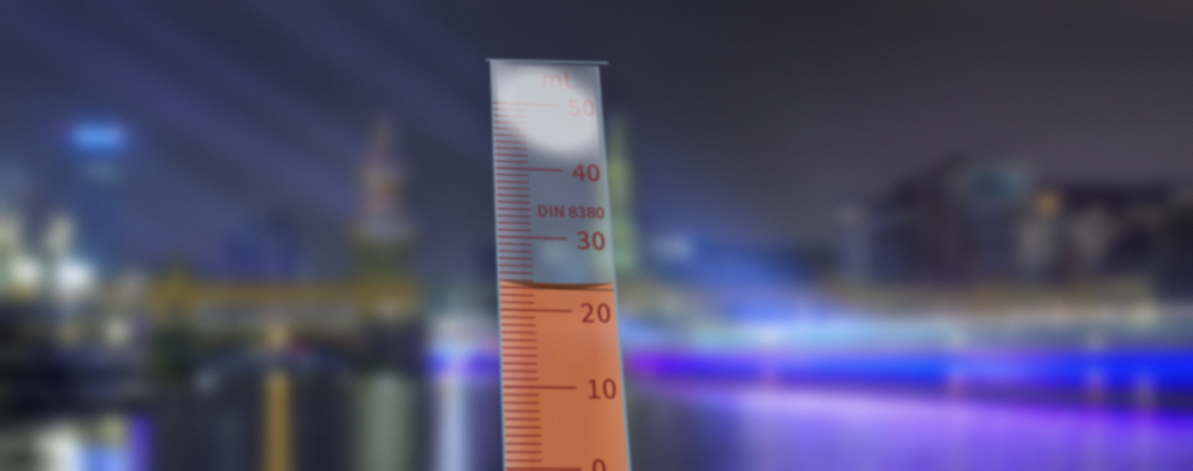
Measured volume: 23
